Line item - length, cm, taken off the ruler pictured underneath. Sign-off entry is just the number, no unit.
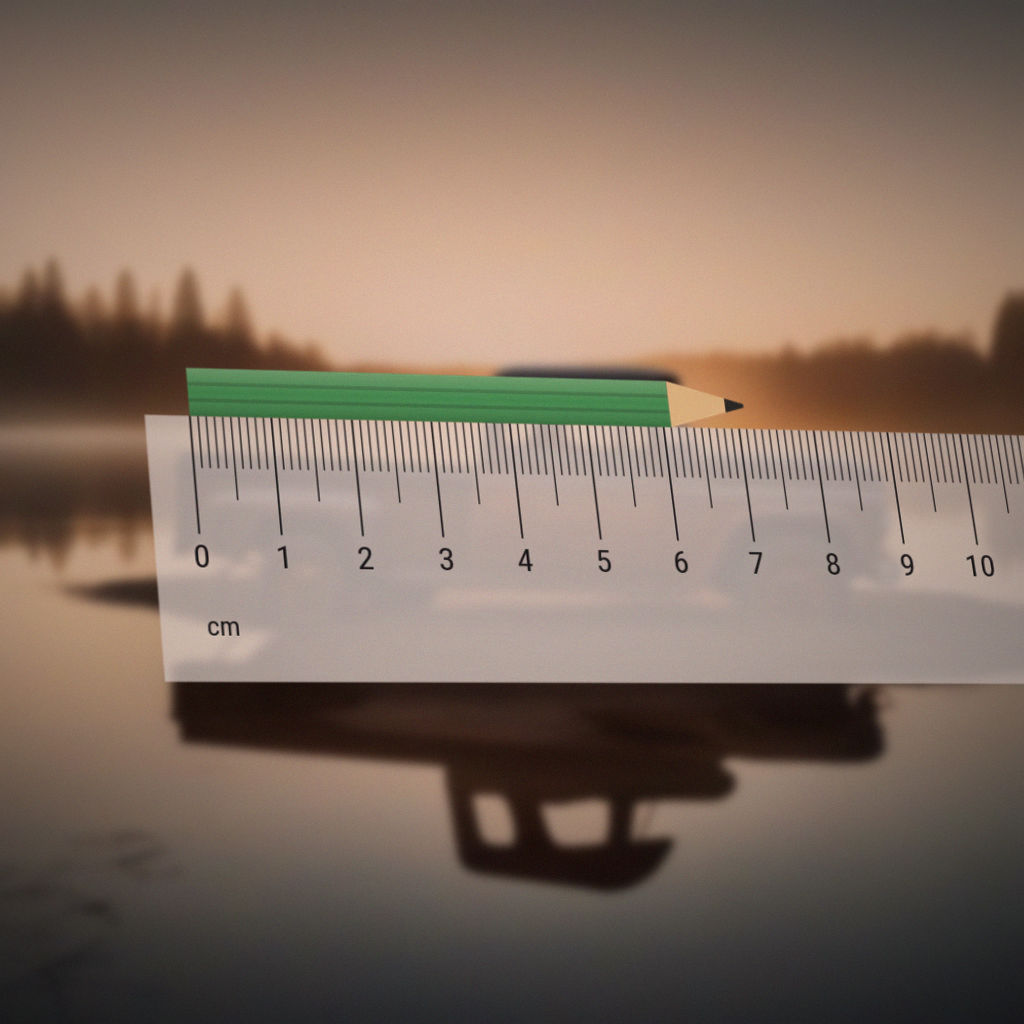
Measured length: 7.1
